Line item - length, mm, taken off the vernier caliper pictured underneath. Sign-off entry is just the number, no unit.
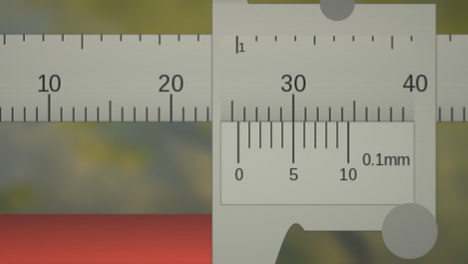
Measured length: 25.5
